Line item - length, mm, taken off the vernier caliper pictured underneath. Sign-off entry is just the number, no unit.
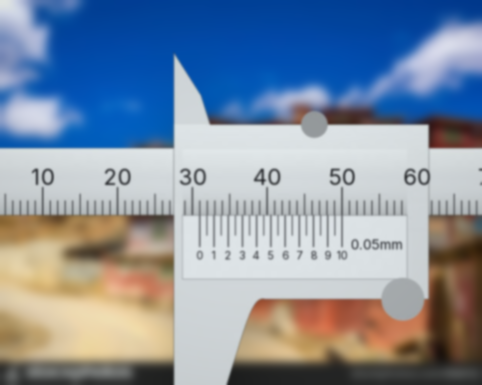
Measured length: 31.0
